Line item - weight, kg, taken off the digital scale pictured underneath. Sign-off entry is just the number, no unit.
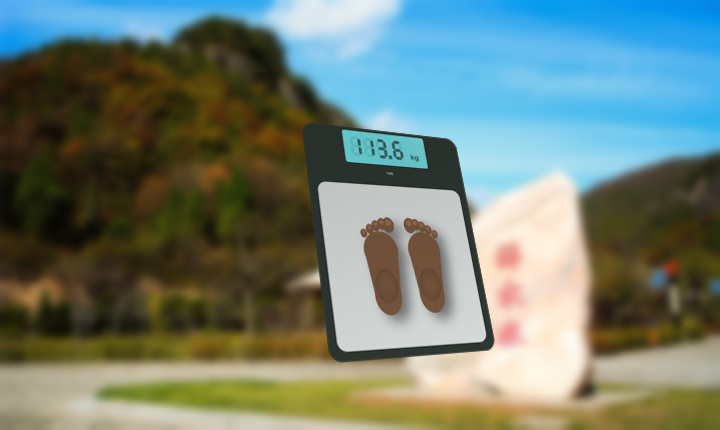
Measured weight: 113.6
